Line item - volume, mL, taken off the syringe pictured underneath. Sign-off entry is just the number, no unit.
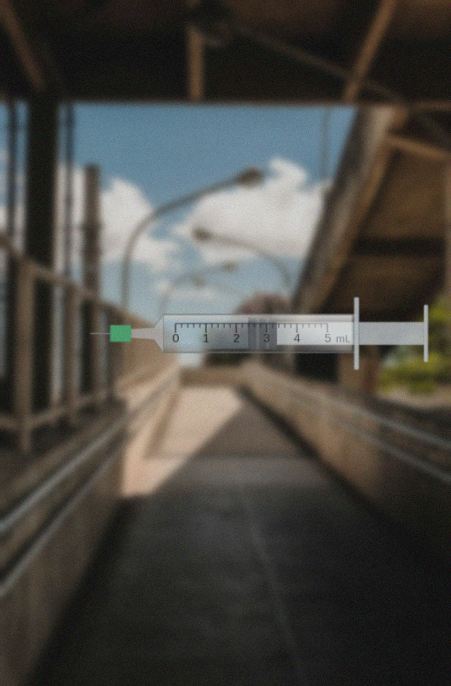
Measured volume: 2.4
